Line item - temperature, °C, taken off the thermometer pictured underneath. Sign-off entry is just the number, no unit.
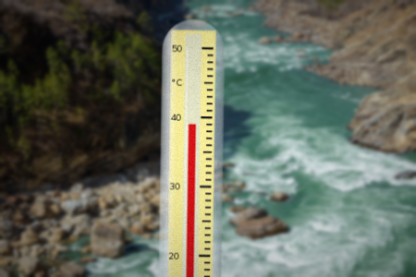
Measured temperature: 39
